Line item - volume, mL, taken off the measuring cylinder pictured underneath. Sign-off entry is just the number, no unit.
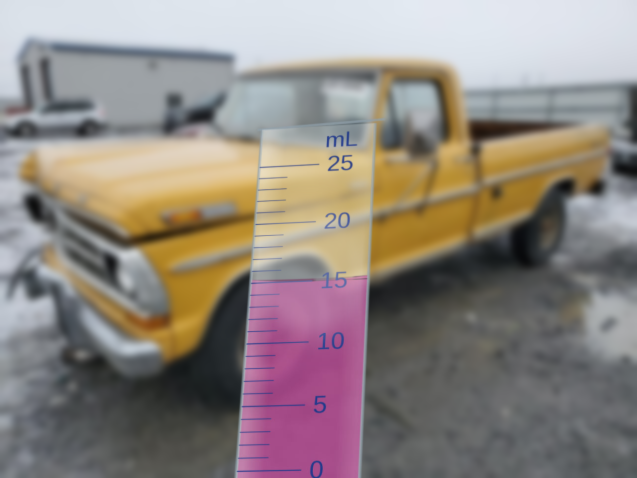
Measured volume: 15
